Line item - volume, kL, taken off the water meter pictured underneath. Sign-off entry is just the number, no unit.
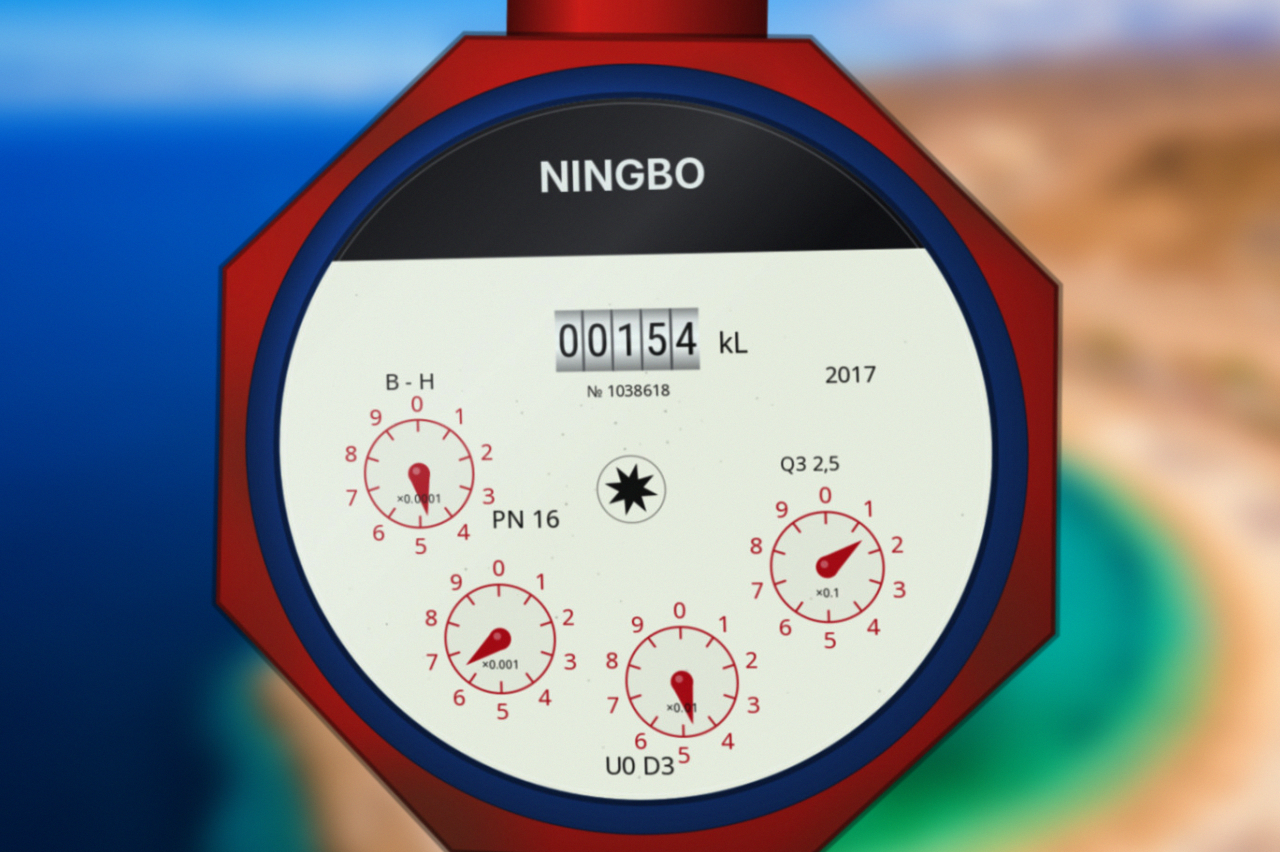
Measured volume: 154.1464
